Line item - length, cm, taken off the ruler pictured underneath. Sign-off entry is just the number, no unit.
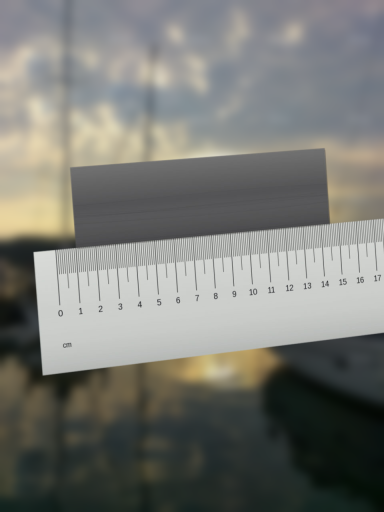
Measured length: 13.5
